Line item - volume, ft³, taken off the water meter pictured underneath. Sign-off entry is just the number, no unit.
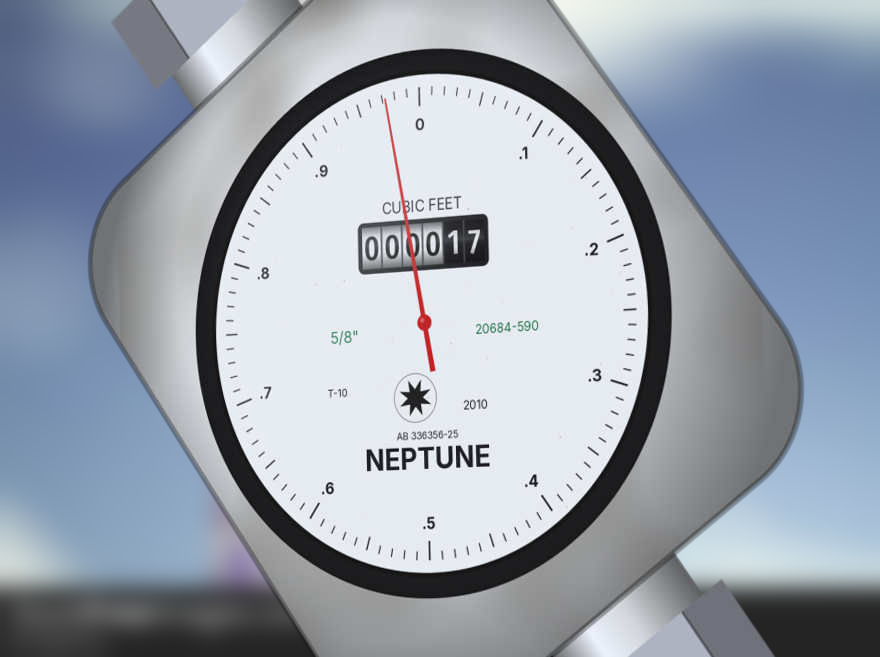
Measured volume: 16.97
